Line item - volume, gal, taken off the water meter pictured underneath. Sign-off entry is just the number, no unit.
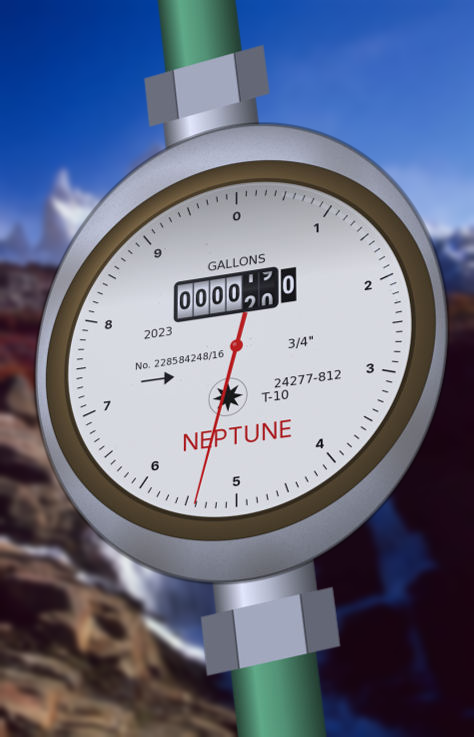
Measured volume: 195.4
